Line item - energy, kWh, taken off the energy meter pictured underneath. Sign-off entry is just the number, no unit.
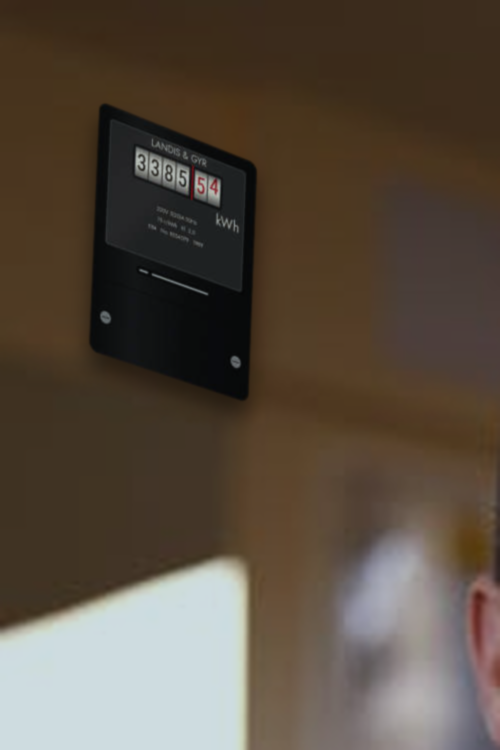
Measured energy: 3385.54
